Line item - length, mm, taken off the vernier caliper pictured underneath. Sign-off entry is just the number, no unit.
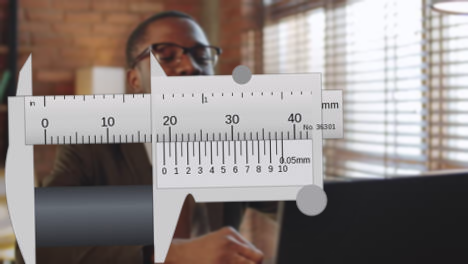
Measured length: 19.0
